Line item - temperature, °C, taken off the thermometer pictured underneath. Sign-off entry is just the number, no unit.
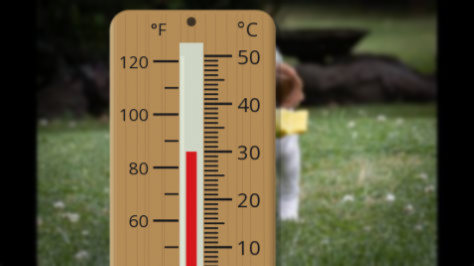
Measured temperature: 30
